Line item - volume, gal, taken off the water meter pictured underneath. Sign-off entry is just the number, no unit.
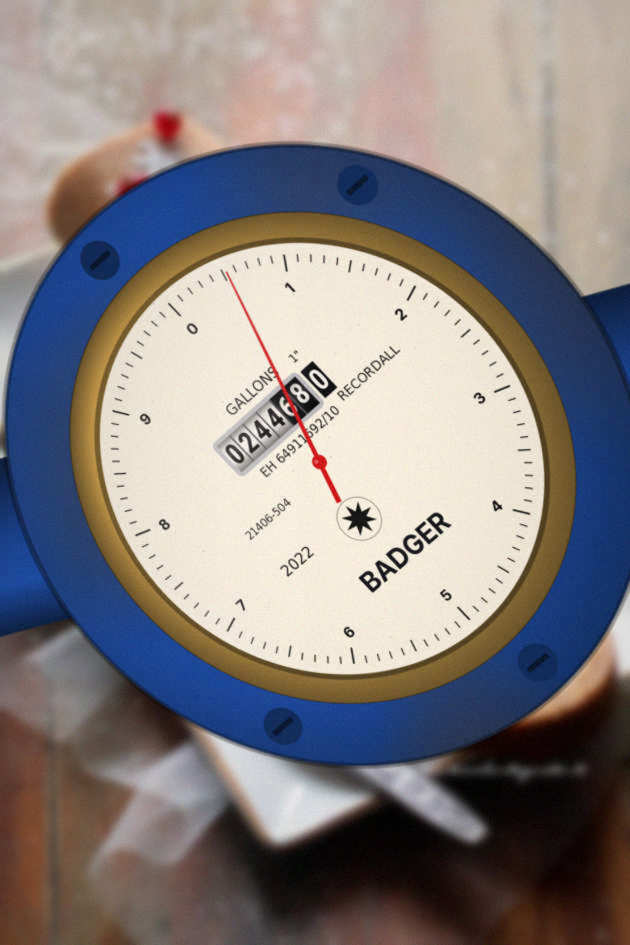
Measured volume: 244680.5
